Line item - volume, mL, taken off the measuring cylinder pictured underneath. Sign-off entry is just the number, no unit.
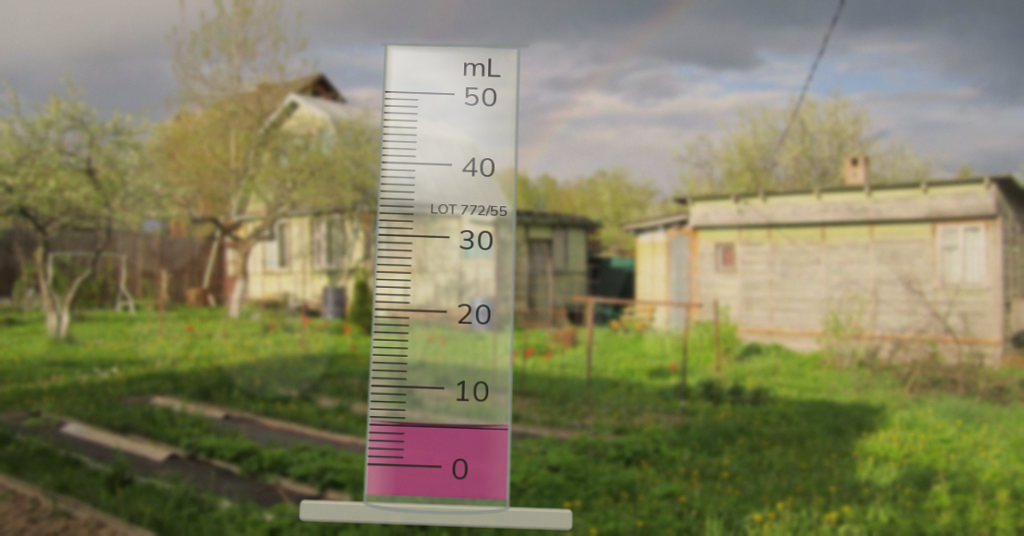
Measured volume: 5
